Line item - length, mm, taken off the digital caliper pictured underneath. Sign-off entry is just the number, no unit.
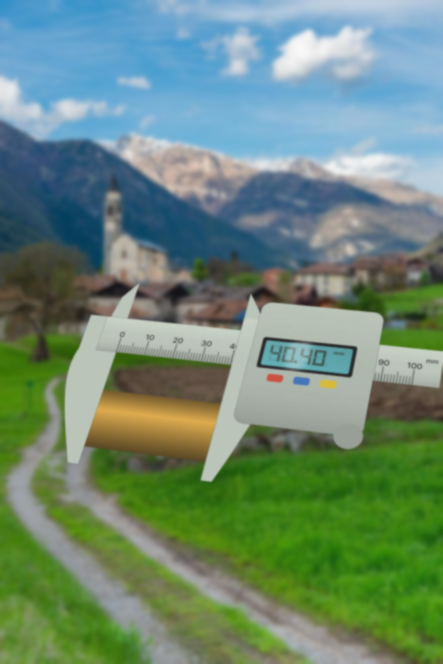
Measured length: 40.40
